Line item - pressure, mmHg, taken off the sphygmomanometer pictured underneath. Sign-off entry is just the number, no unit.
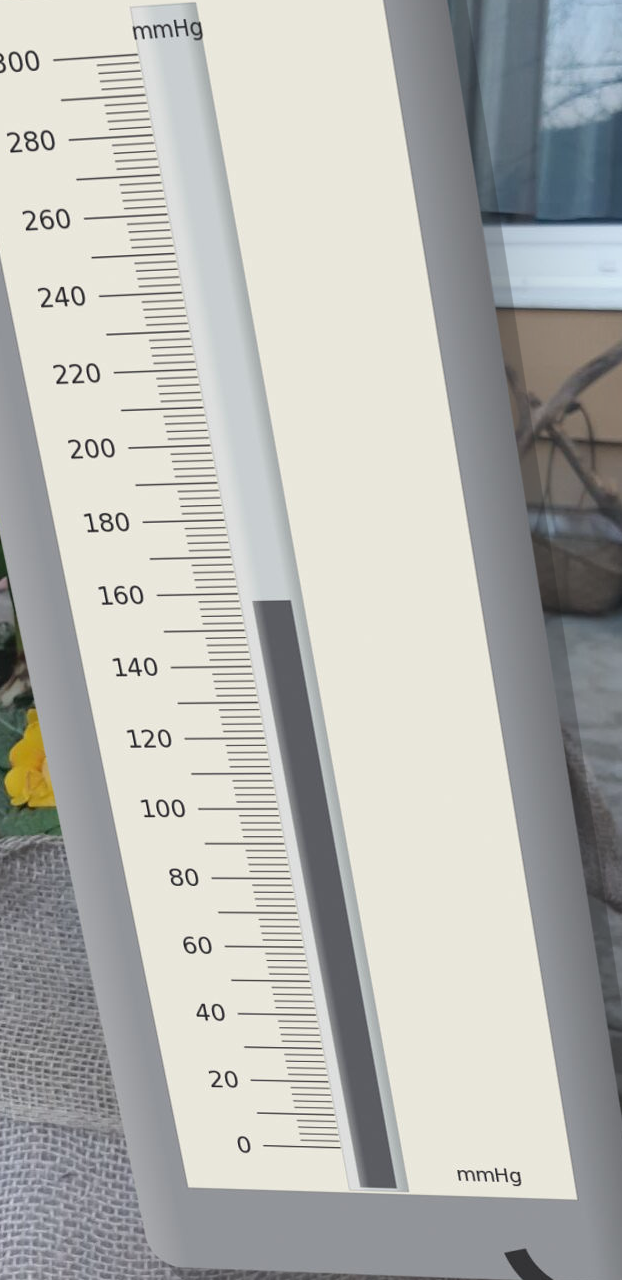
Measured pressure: 158
